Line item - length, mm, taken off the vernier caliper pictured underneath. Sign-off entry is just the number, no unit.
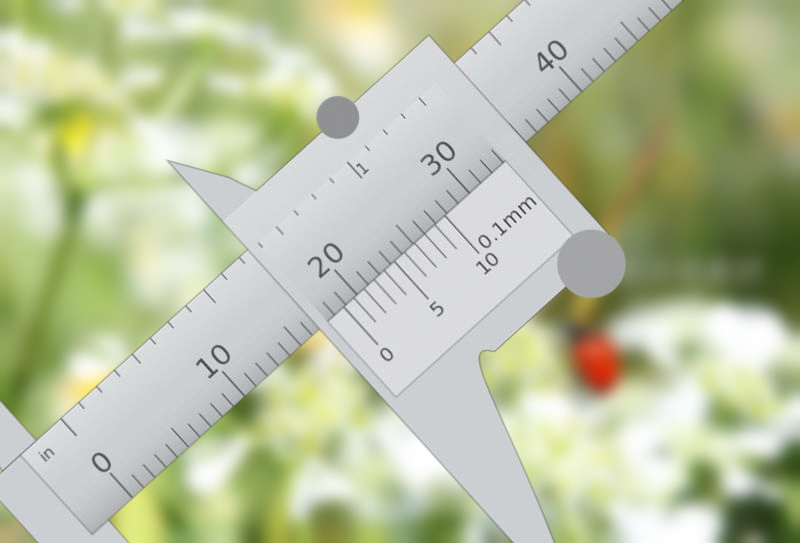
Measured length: 18.8
